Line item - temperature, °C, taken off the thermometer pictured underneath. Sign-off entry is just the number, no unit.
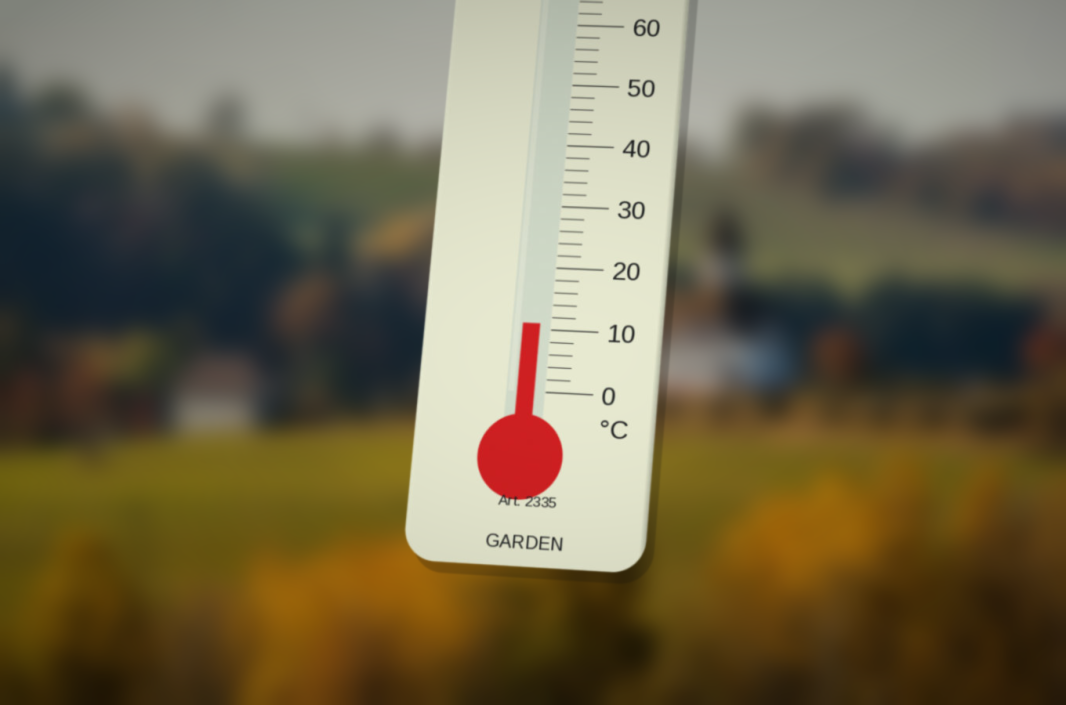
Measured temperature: 11
